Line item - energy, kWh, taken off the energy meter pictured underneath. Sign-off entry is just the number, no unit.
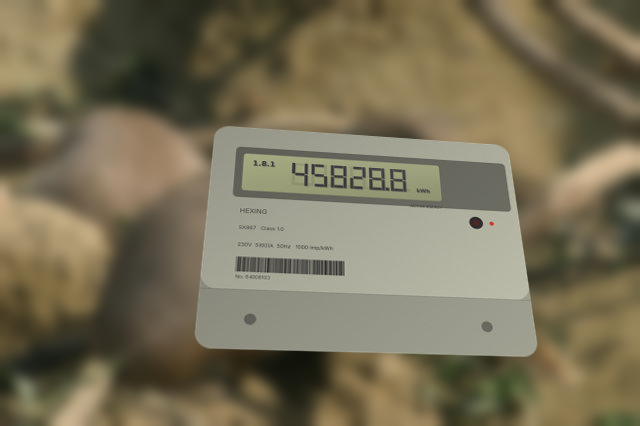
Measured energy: 45828.8
